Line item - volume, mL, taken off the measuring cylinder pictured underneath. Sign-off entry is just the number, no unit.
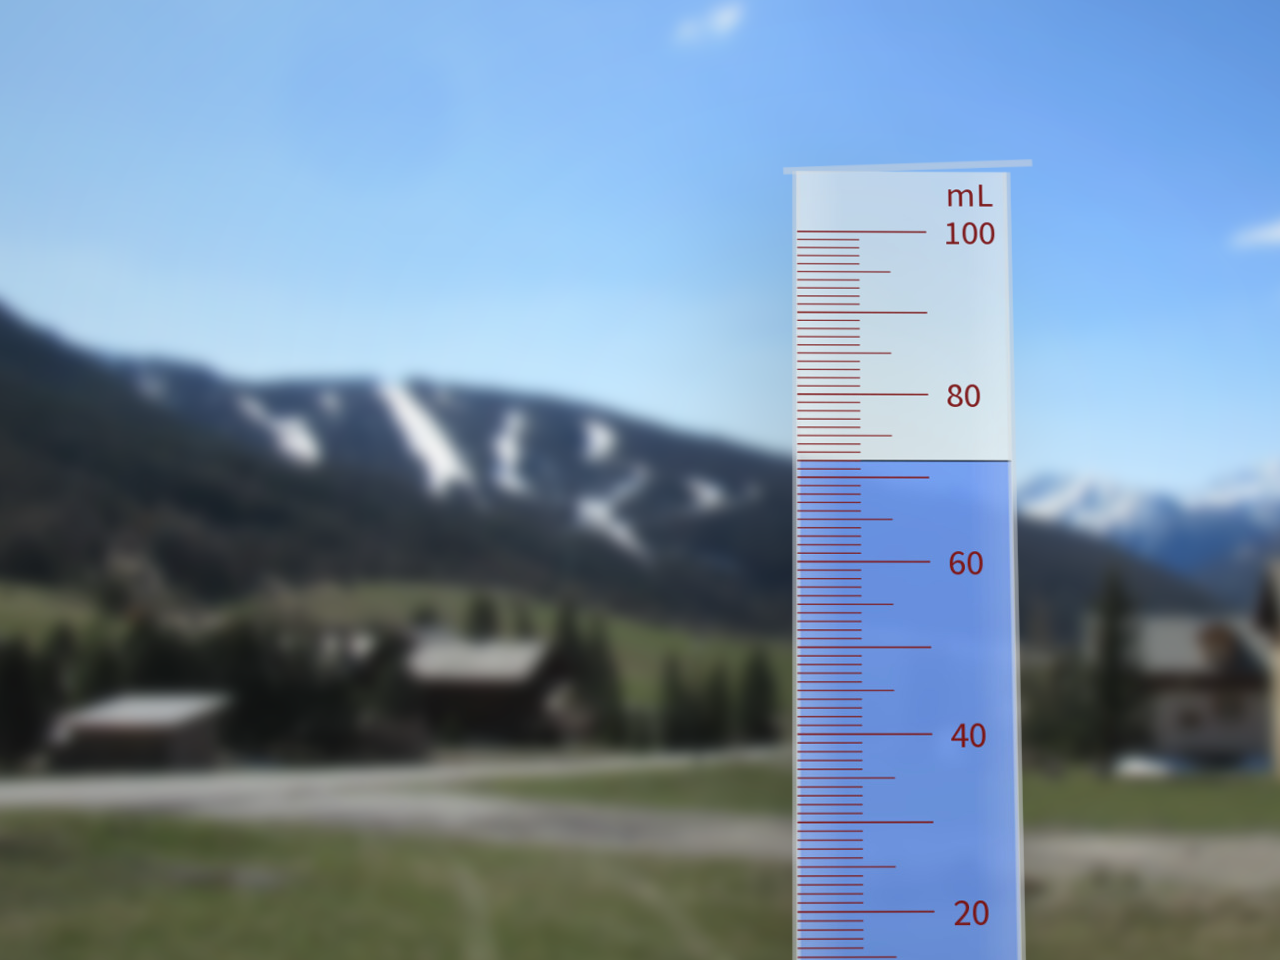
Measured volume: 72
